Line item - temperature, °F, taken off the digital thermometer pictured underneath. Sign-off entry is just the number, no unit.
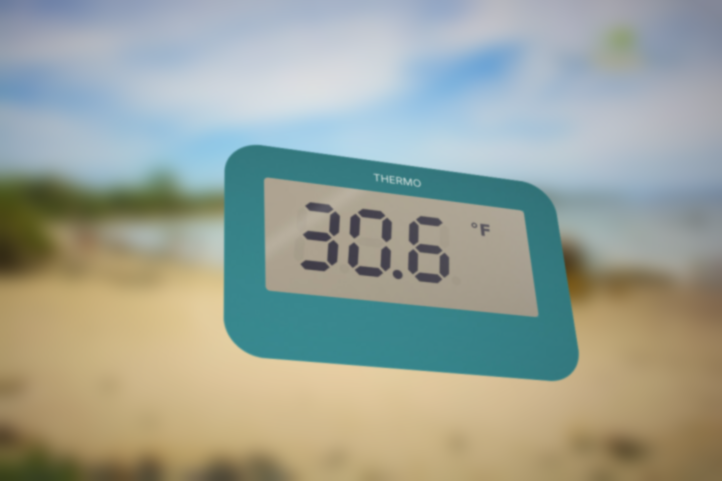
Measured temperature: 30.6
